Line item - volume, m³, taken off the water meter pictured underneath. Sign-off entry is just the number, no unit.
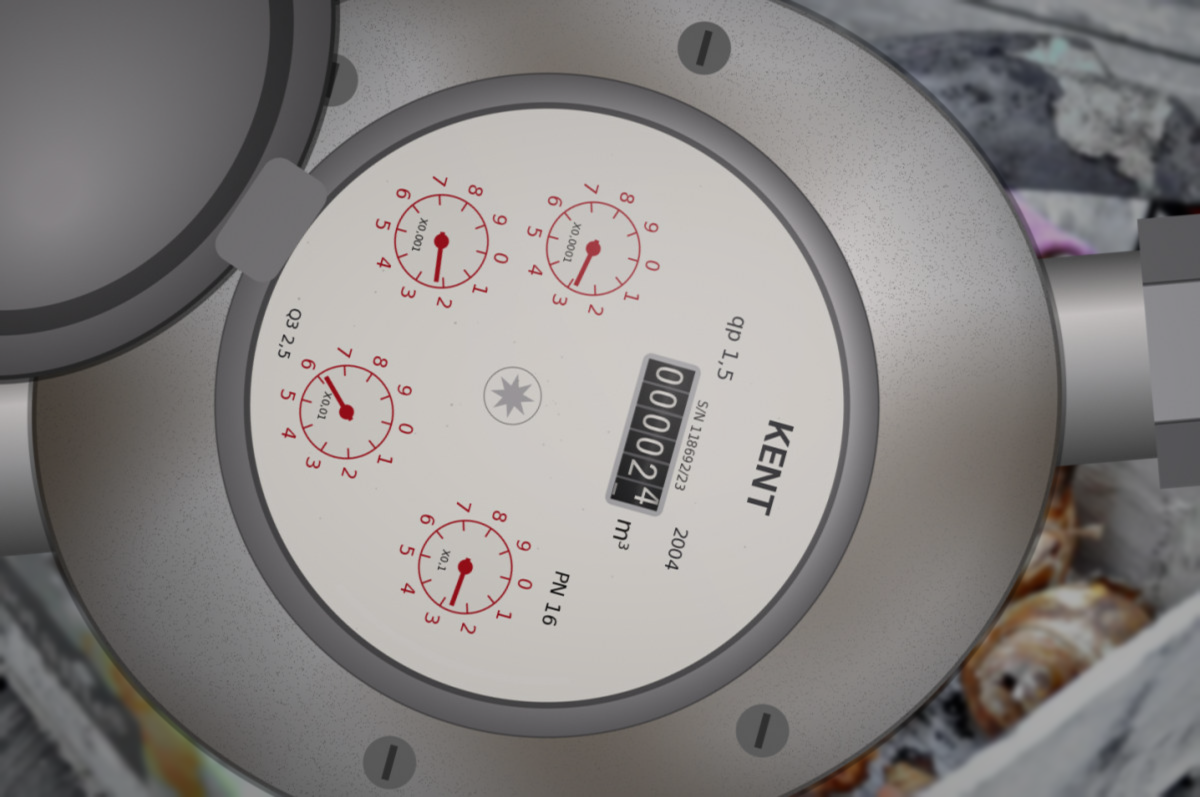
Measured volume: 24.2622
